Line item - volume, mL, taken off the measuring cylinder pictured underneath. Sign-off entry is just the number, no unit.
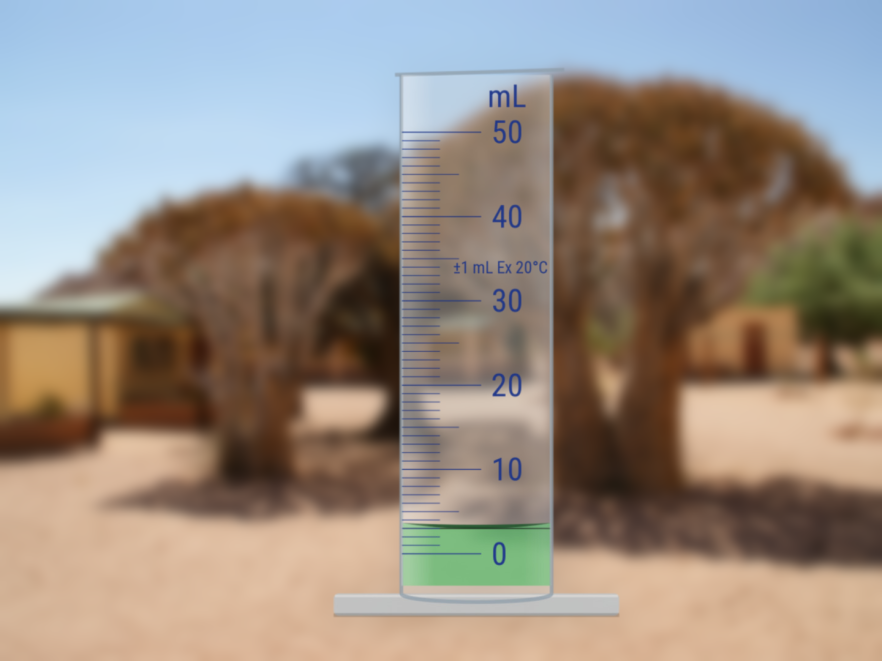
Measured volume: 3
